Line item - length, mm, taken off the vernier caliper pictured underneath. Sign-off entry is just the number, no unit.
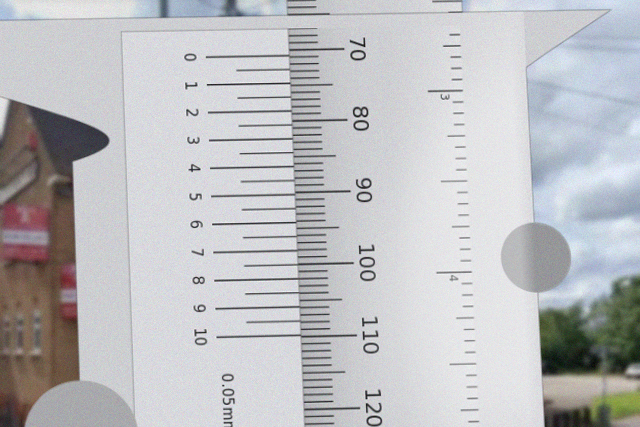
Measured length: 70.8
